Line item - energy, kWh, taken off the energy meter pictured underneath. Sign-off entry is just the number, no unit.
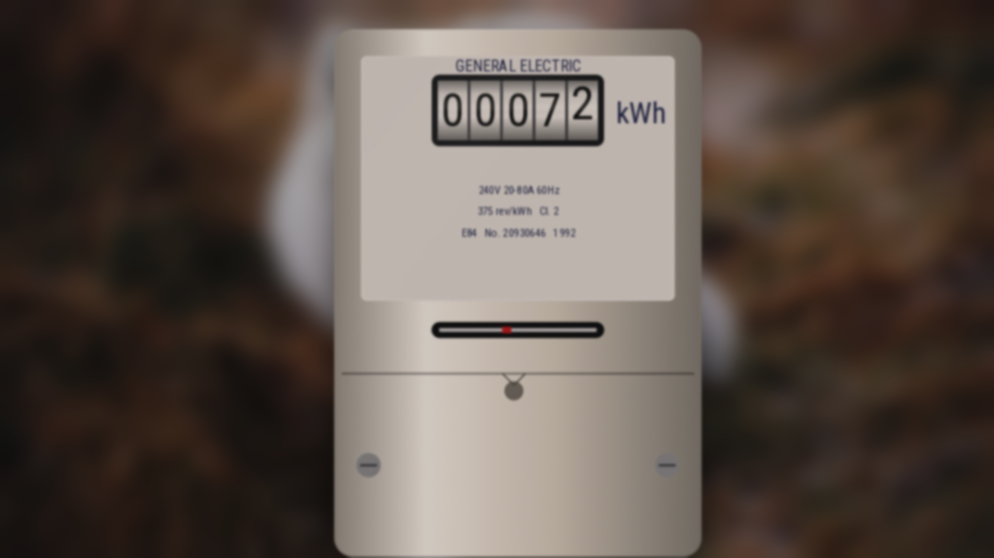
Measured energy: 72
